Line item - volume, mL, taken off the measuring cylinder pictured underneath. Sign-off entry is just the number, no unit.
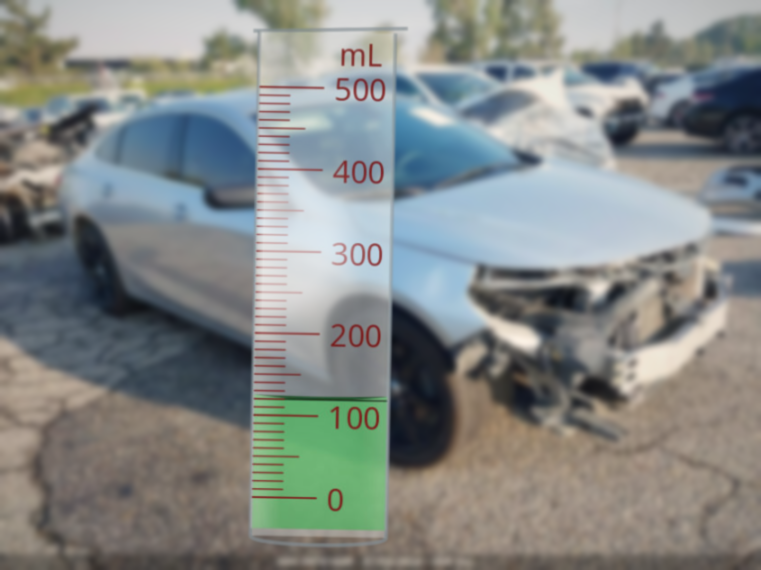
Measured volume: 120
